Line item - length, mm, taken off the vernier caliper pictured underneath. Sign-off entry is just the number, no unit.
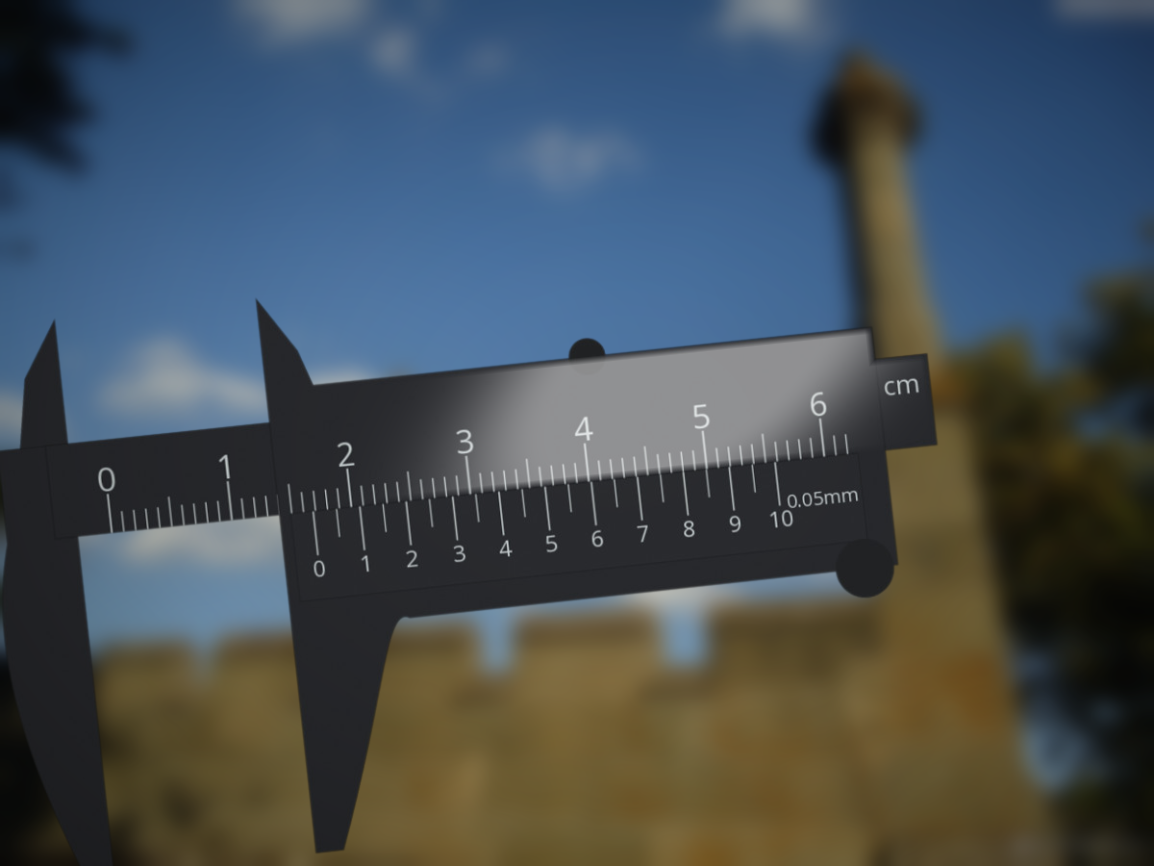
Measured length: 16.8
